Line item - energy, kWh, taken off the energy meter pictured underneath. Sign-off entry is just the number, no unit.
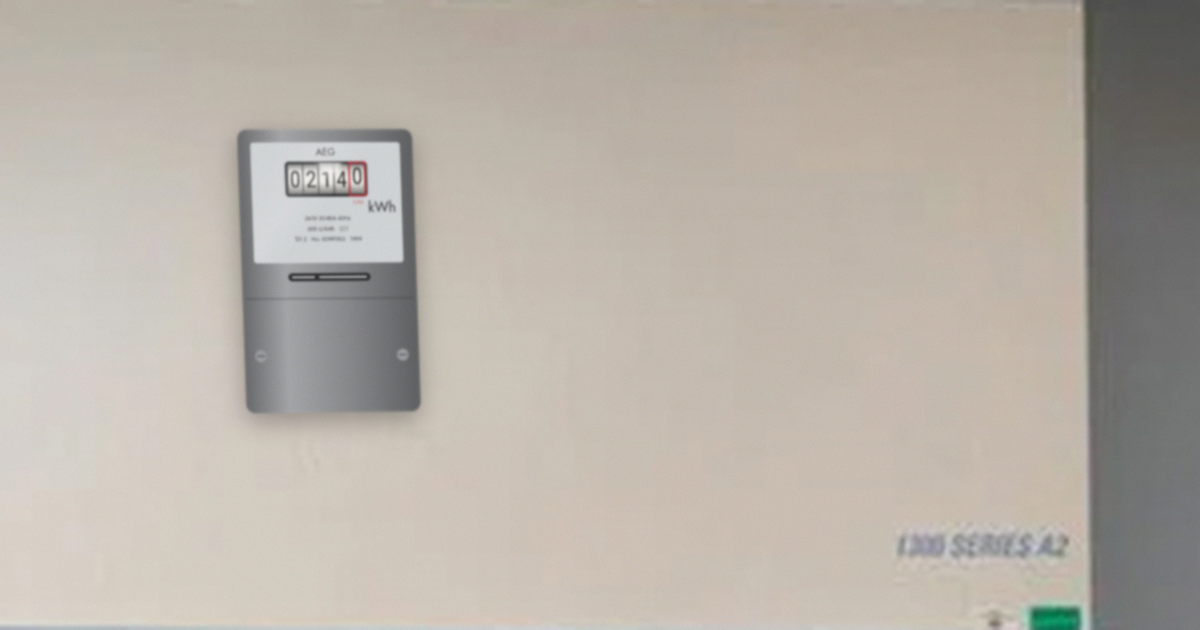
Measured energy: 214.0
